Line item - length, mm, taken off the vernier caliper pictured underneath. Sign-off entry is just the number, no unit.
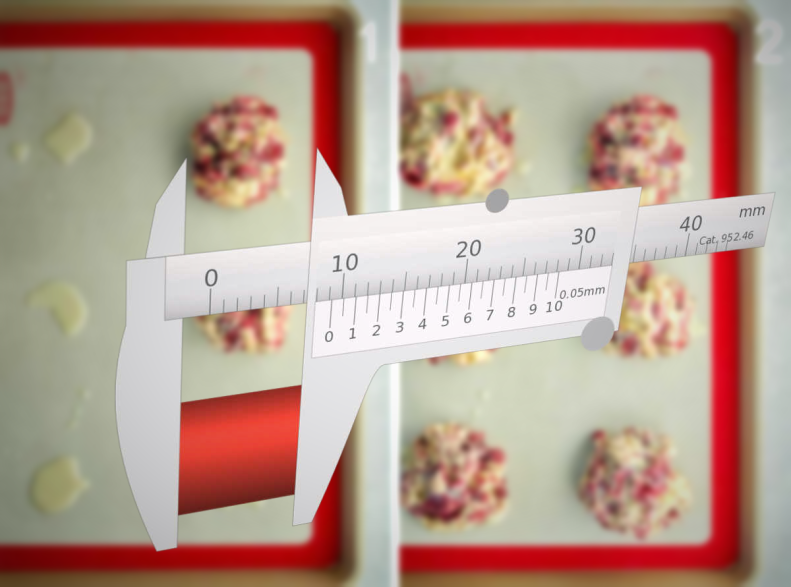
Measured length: 9.2
